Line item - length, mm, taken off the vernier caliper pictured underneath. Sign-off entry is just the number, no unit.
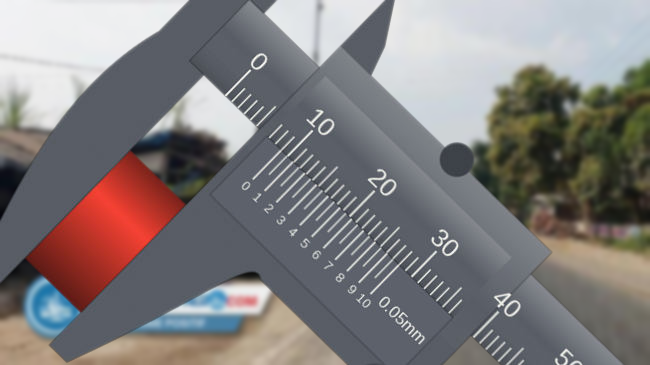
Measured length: 9.0
